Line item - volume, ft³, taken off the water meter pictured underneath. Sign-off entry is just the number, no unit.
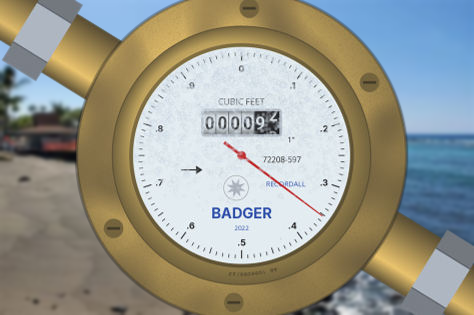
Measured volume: 92.35
